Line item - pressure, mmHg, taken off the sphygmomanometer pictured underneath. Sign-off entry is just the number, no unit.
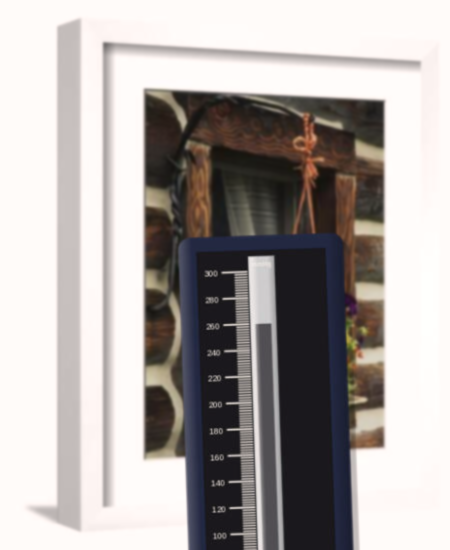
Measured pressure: 260
